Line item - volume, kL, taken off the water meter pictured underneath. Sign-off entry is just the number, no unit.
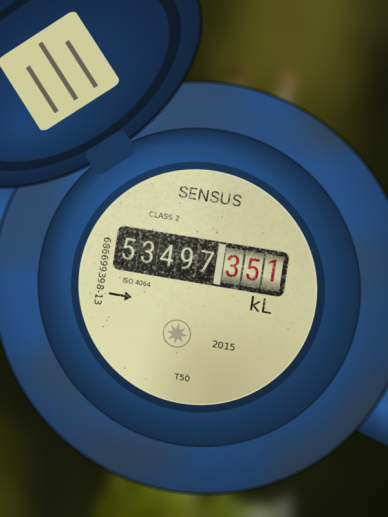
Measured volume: 53497.351
